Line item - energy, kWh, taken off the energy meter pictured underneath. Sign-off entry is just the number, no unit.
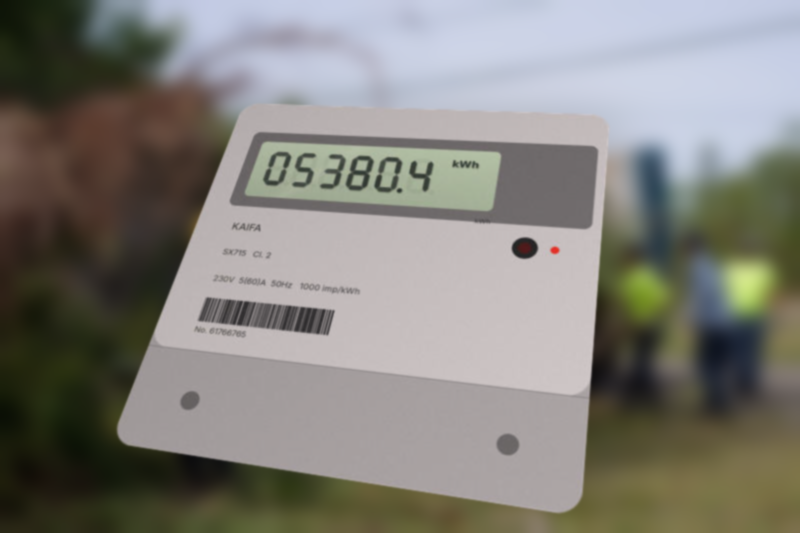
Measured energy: 5380.4
